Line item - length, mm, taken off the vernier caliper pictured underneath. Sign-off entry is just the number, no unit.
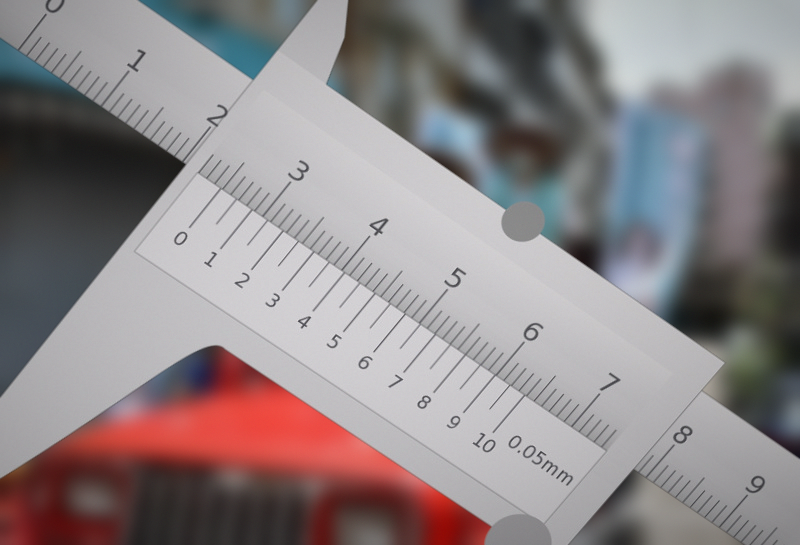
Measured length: 24.8
